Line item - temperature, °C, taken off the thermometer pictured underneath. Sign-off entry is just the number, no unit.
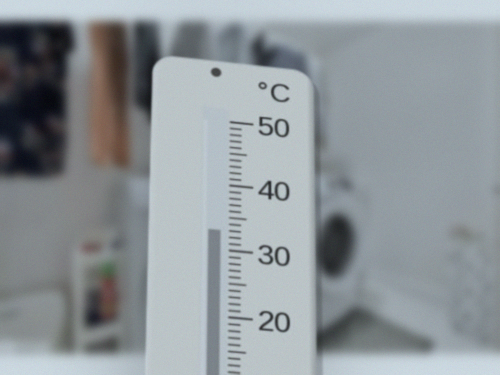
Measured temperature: 33
